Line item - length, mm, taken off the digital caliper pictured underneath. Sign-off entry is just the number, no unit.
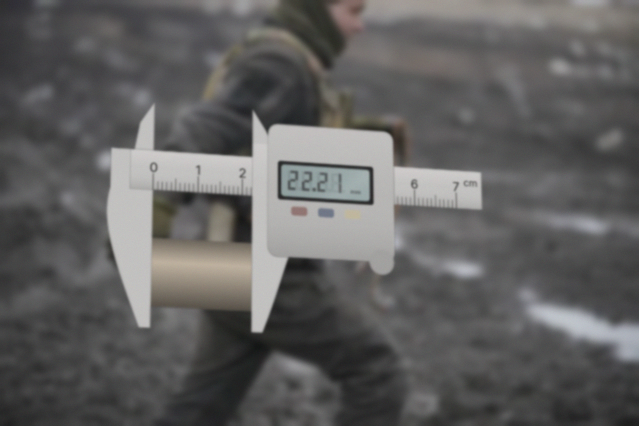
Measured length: 22.21
